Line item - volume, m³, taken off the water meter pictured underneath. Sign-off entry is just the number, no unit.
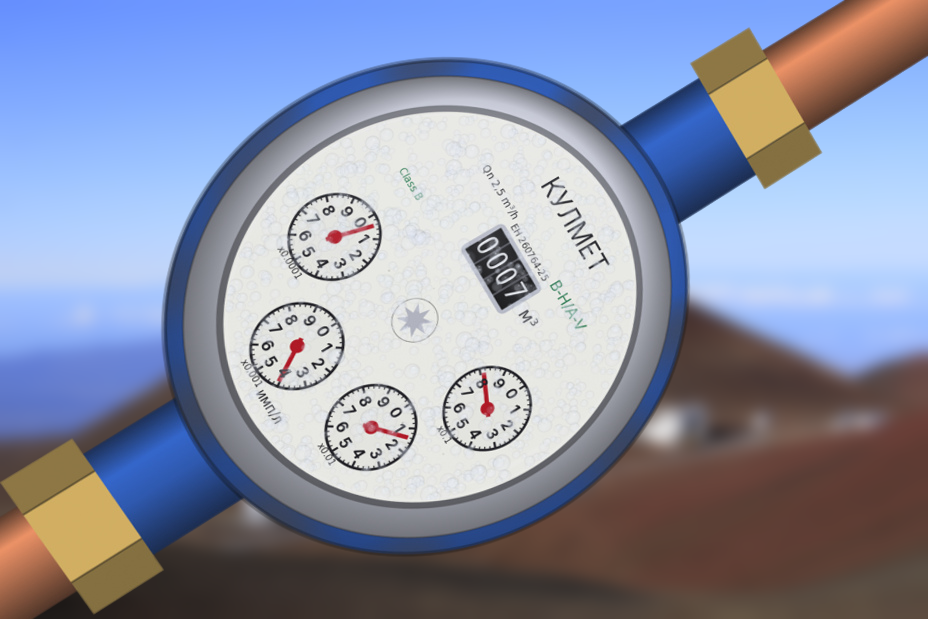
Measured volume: 7.8140
